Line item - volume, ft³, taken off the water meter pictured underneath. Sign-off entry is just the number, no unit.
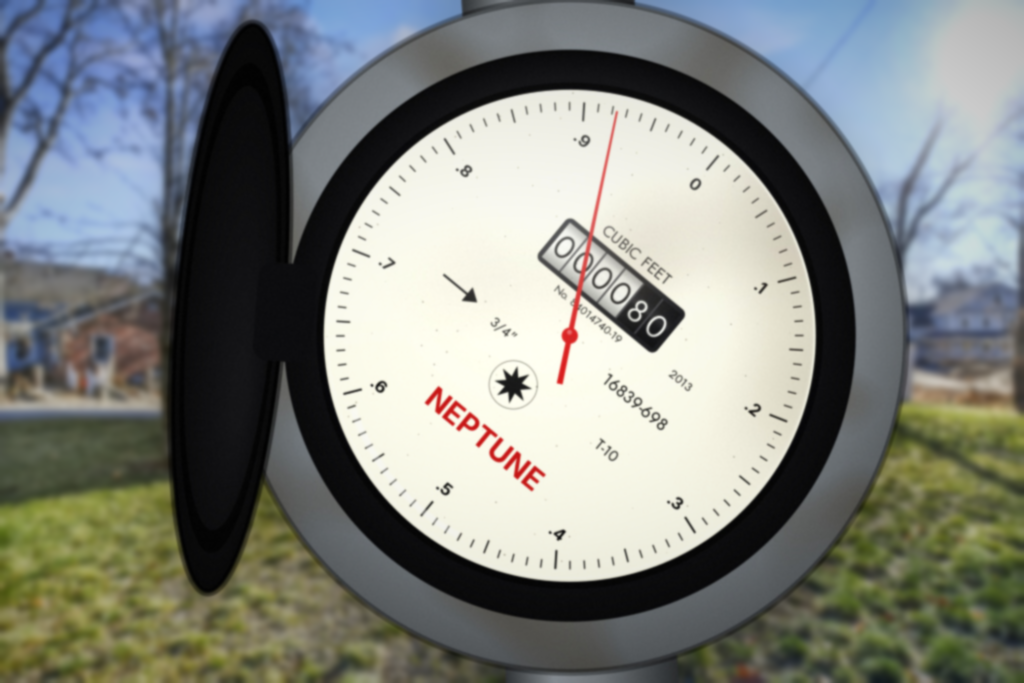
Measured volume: 79.92
